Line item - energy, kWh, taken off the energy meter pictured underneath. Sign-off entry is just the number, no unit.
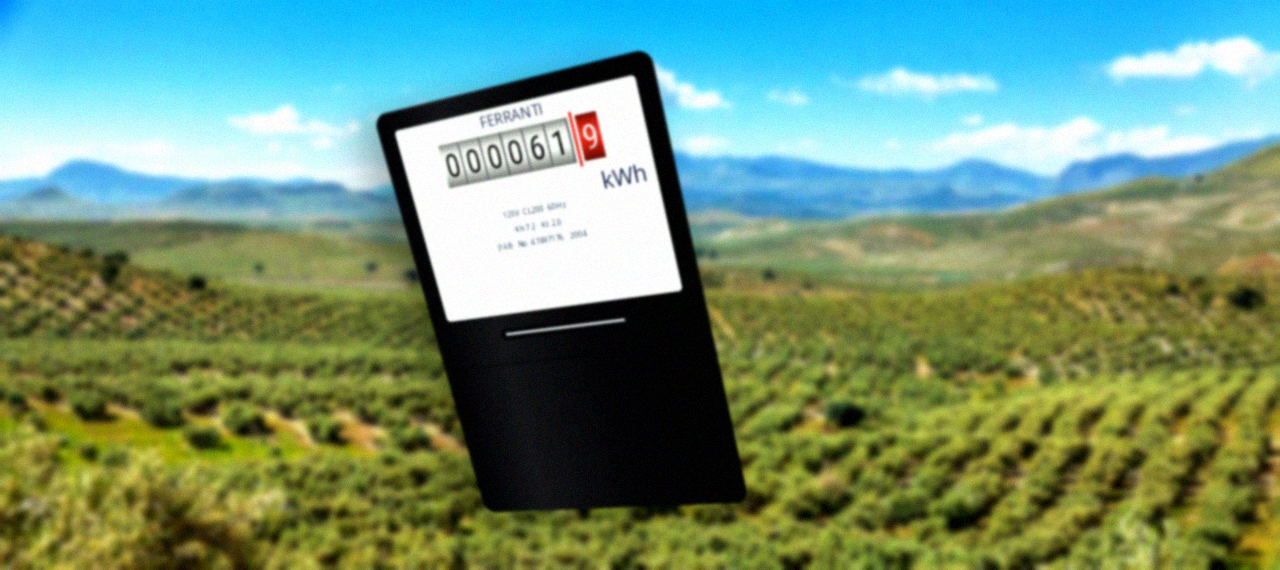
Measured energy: 61.9
